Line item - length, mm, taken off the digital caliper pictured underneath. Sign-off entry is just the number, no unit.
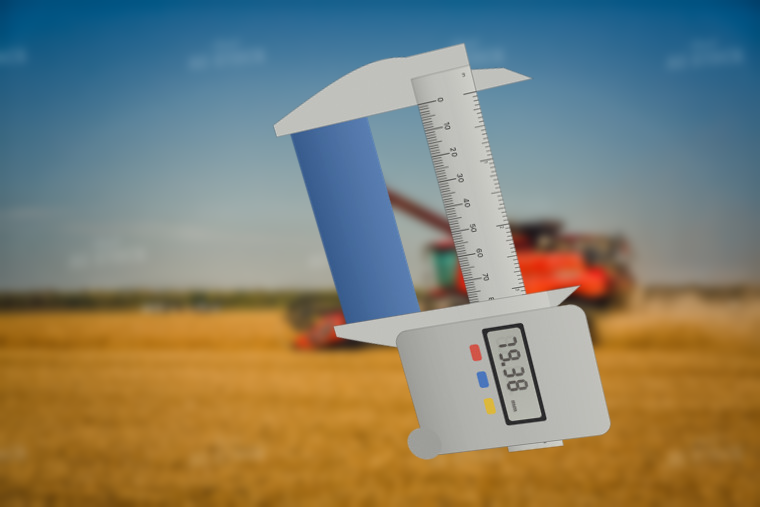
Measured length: 79.38
